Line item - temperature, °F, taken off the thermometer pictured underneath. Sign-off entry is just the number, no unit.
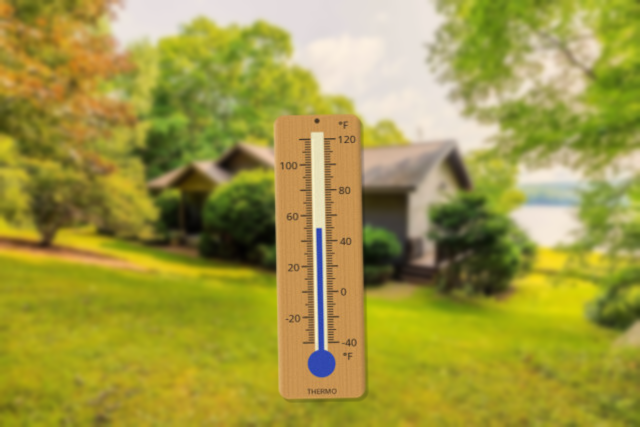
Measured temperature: 50
